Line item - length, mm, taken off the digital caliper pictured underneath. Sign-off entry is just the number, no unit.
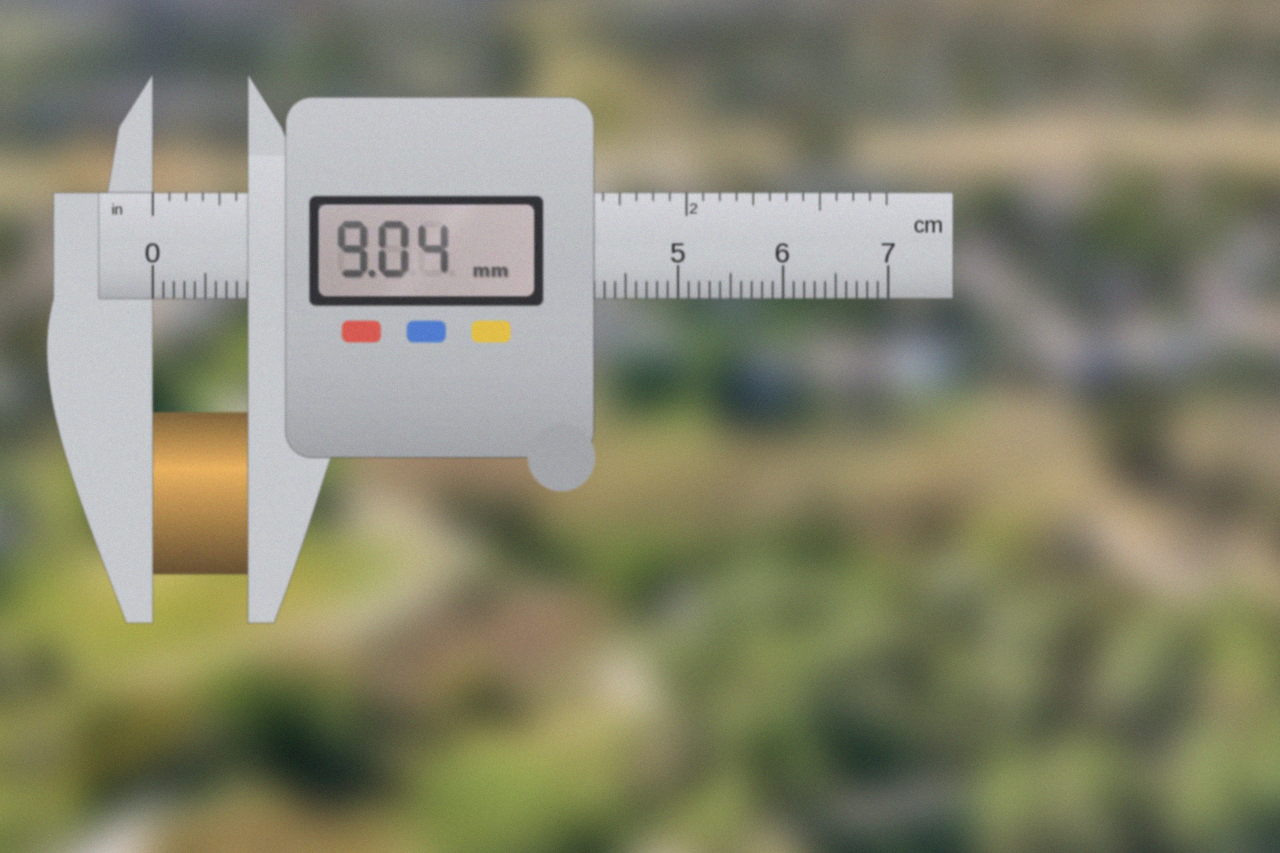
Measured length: 9.04
